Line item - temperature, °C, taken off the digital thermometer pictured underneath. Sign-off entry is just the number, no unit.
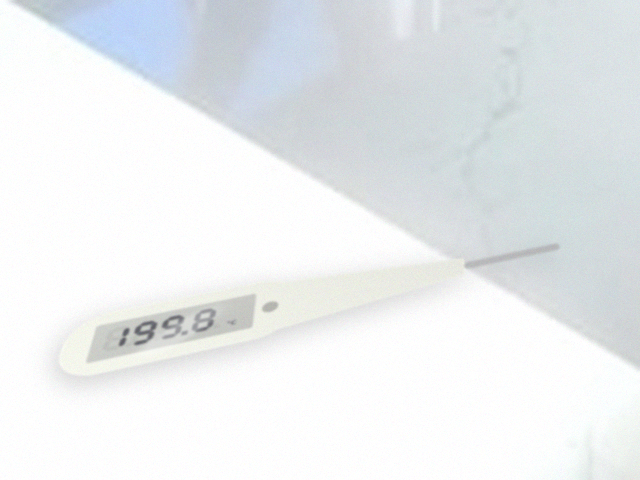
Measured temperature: 199.8
